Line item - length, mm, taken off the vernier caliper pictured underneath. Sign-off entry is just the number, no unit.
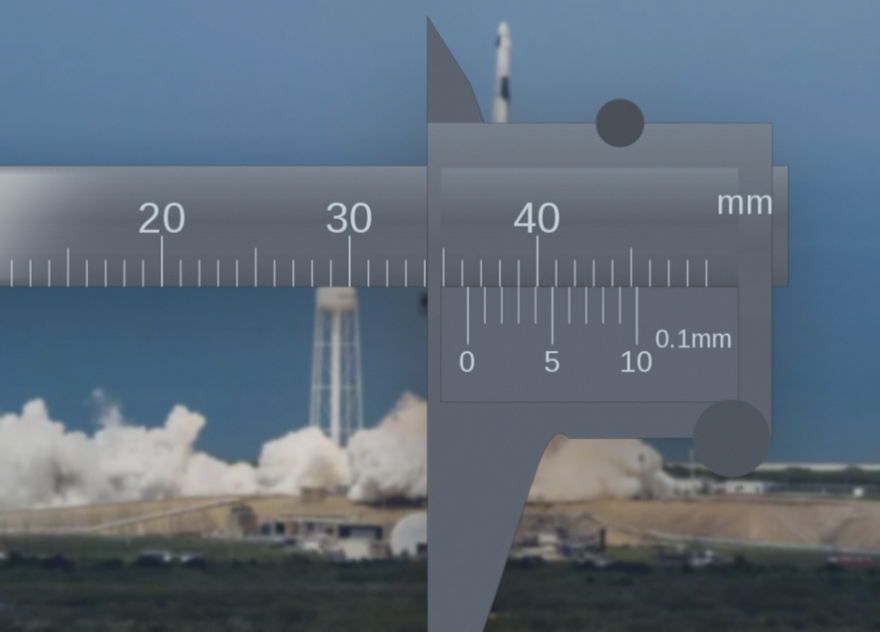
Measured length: 36.3
